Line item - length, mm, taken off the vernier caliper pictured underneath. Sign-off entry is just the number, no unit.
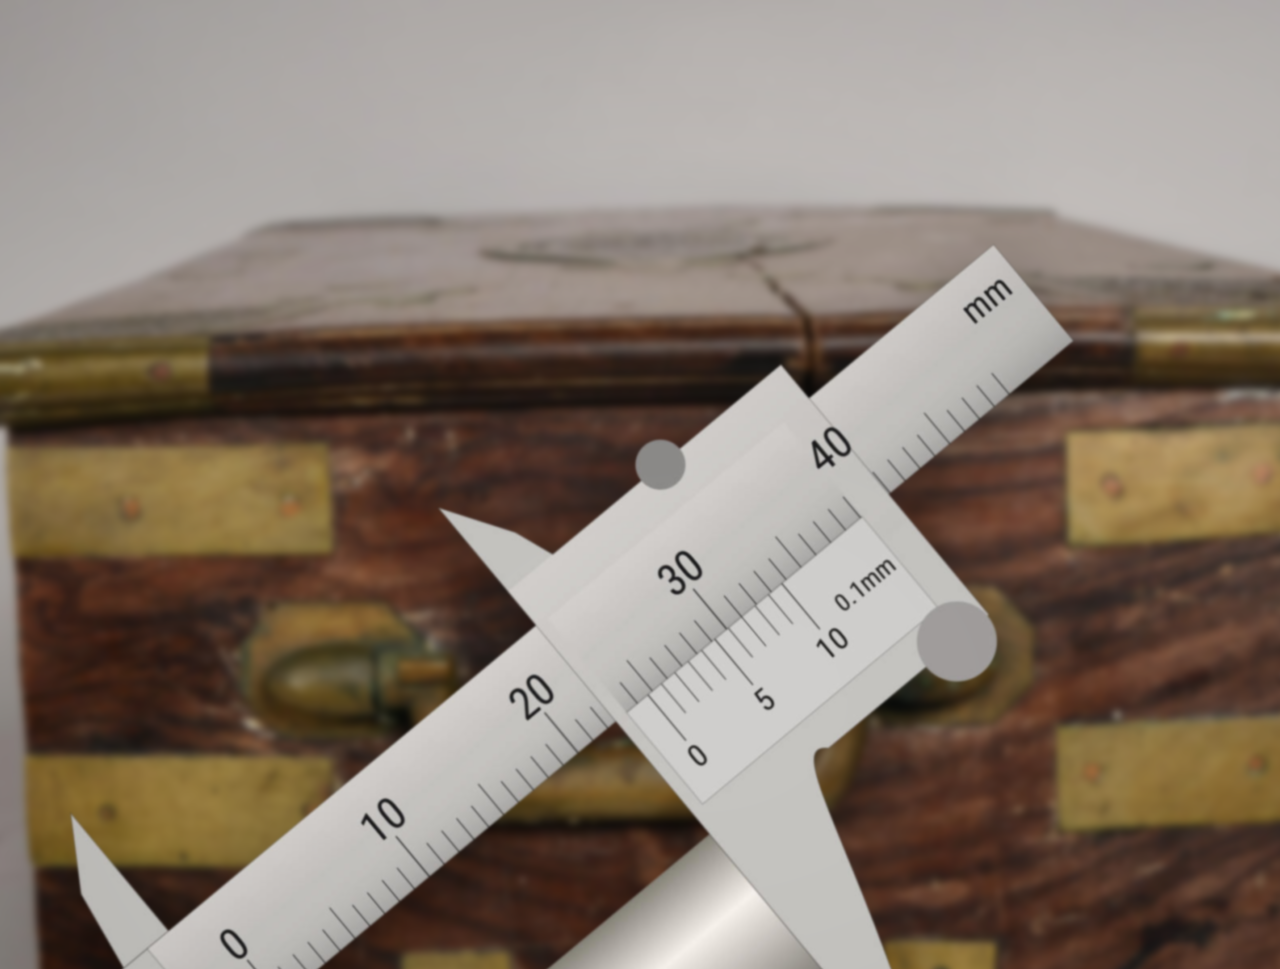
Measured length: 24.7
